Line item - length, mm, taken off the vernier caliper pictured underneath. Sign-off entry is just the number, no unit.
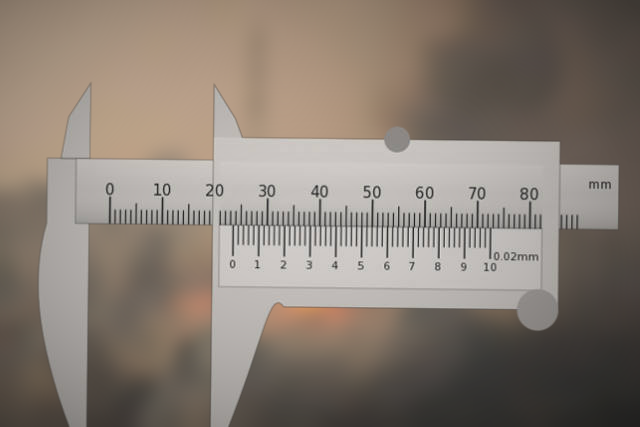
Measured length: 23.5
